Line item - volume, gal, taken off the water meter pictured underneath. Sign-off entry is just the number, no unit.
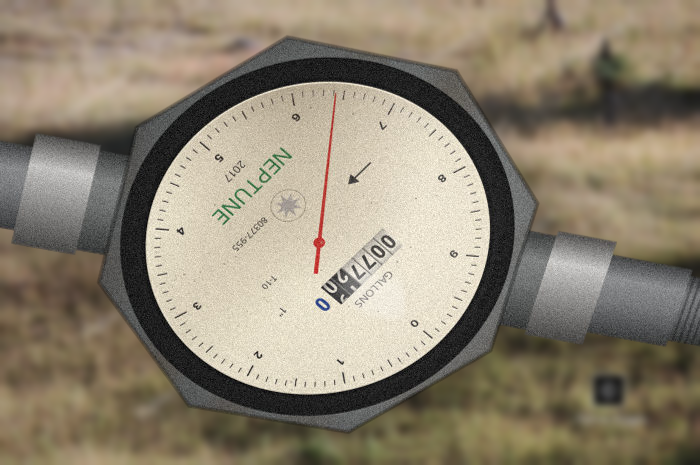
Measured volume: 77196.4
